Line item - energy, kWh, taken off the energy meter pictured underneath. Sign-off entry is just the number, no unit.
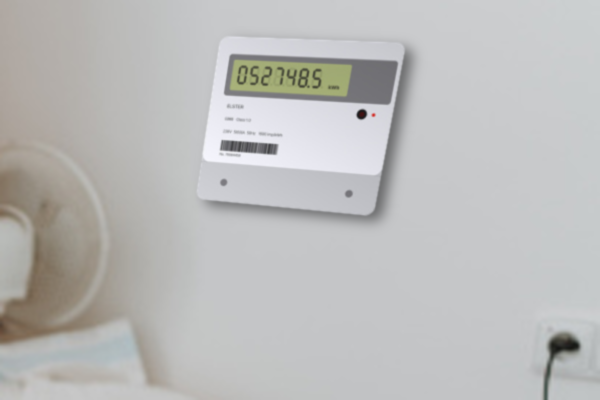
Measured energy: 52748.5
